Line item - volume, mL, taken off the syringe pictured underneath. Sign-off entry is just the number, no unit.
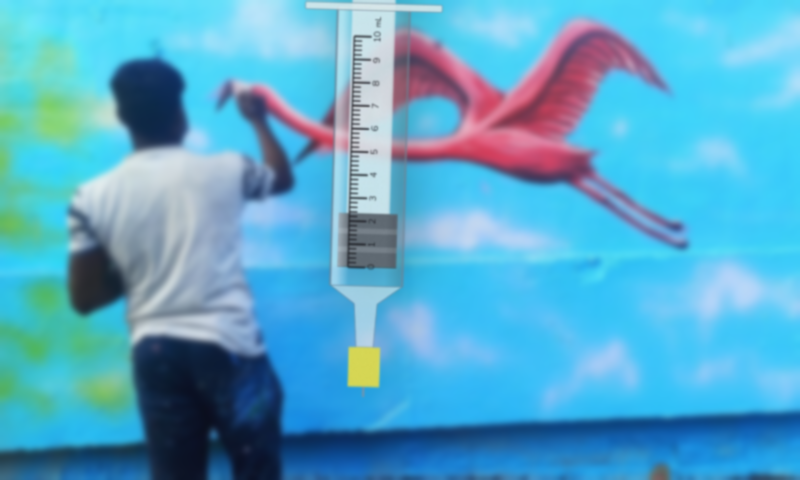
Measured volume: 0
